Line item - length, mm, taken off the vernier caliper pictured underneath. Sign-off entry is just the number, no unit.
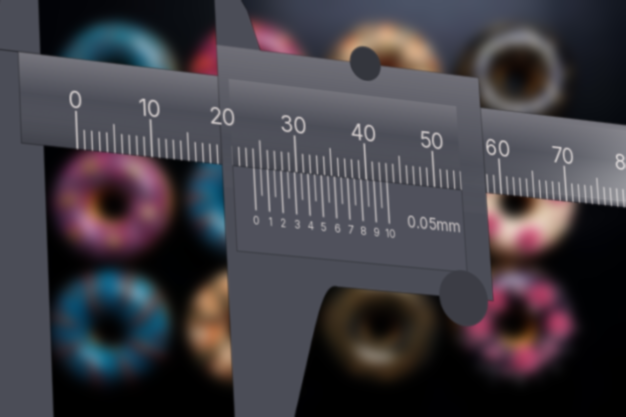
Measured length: 24.0
